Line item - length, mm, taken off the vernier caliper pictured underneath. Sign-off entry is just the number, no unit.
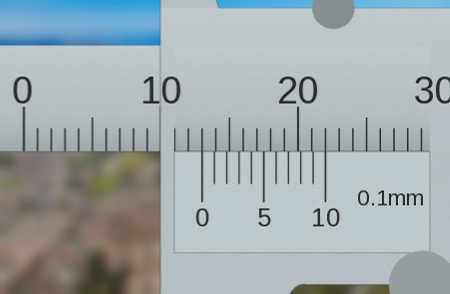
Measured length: 13.0
